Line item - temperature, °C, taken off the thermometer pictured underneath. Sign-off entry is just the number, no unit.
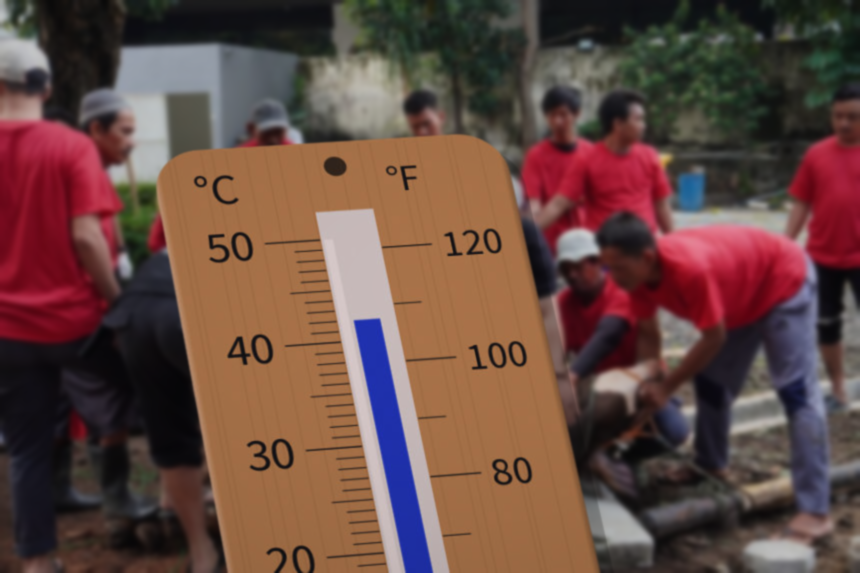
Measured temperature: 42
